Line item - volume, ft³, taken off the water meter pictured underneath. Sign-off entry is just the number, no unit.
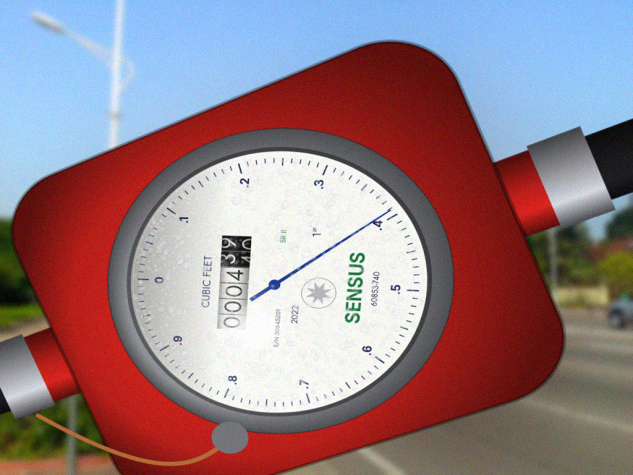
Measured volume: 439.39
